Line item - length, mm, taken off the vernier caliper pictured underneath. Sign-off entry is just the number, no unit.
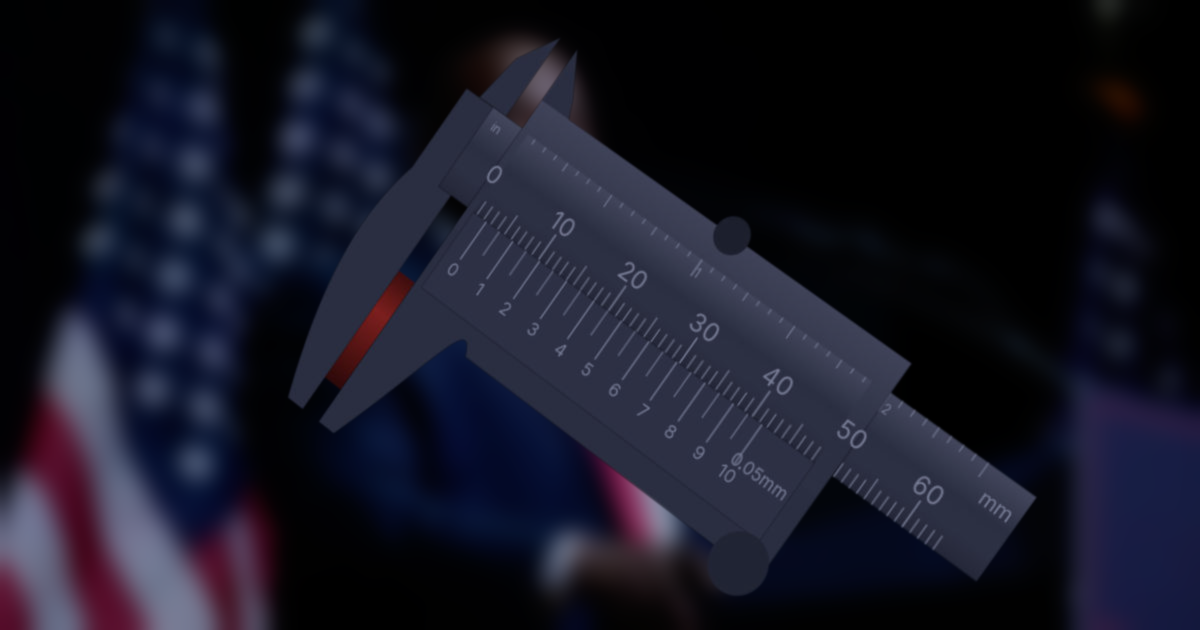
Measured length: 2.4
